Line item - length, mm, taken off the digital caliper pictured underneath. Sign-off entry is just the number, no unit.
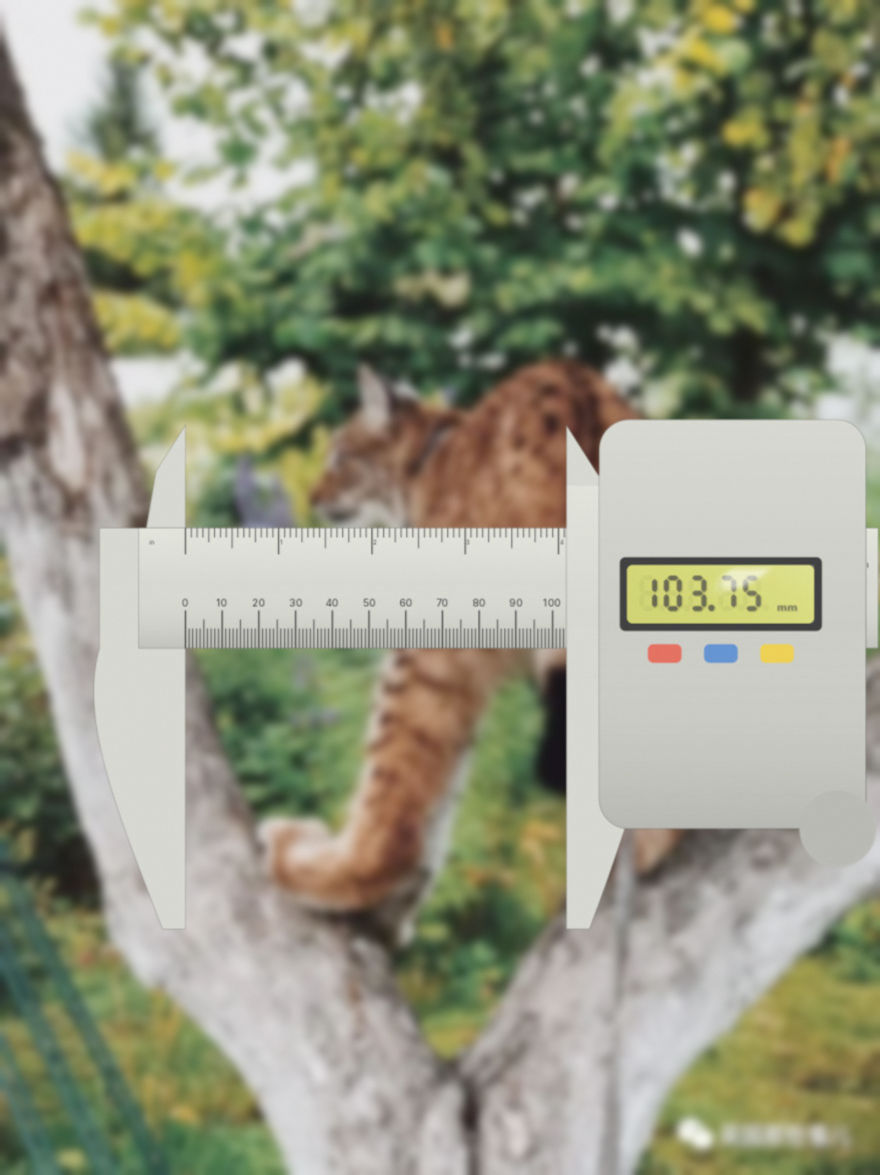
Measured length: 103.75
